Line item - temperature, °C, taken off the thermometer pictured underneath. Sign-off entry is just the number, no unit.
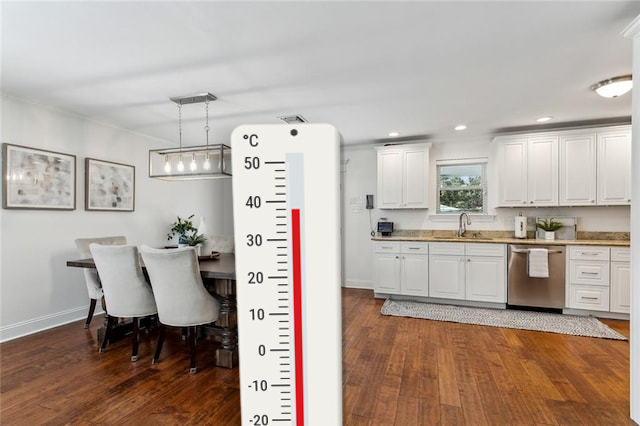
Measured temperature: 38
